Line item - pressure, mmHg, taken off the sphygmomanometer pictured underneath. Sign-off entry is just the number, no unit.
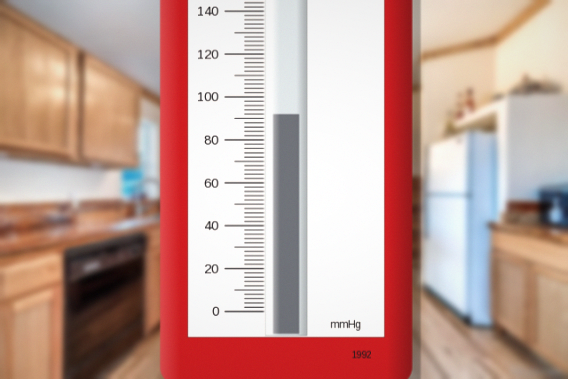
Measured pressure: 92
